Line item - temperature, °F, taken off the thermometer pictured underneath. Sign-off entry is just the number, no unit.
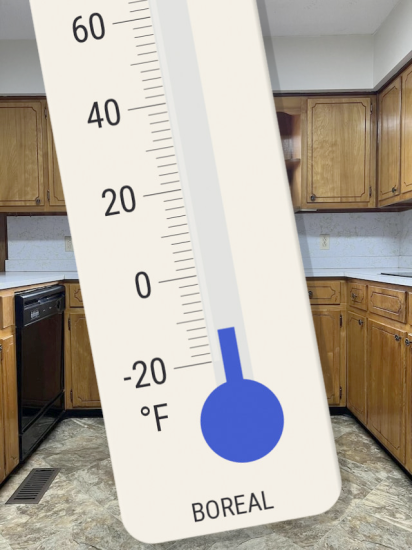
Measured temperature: -13
